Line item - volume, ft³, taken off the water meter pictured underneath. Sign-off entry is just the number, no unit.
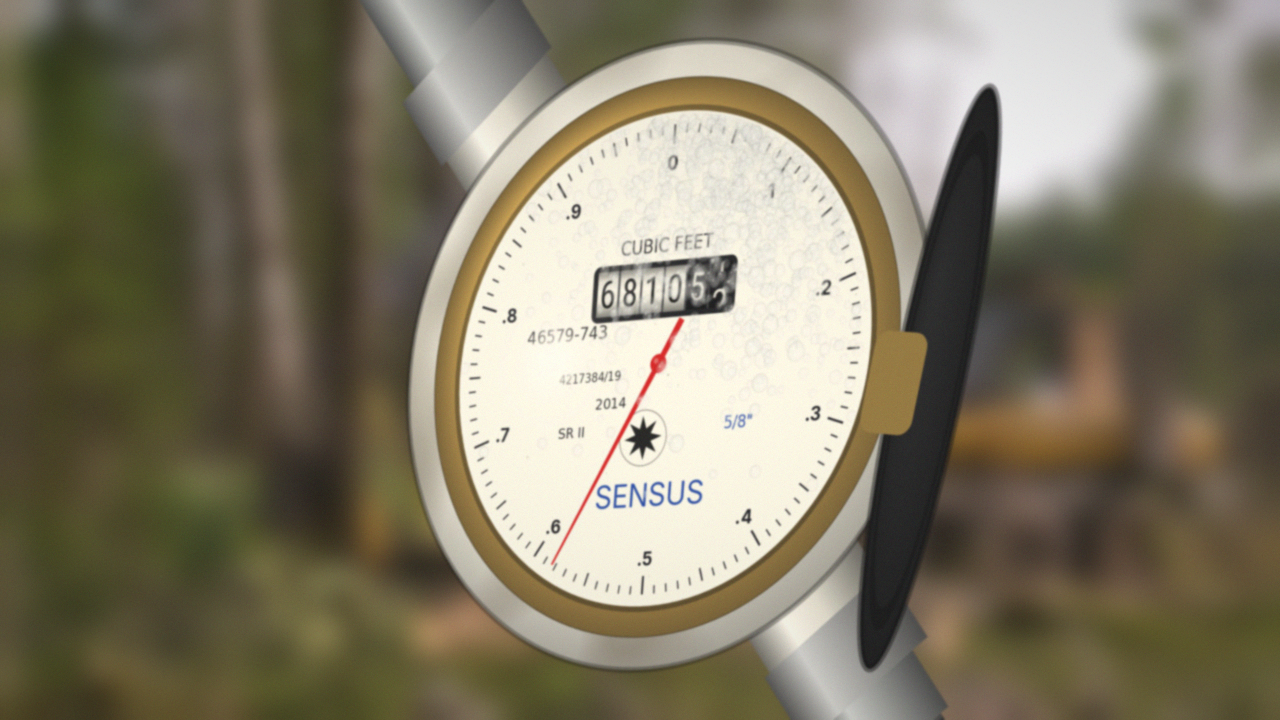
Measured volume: 681051.58
